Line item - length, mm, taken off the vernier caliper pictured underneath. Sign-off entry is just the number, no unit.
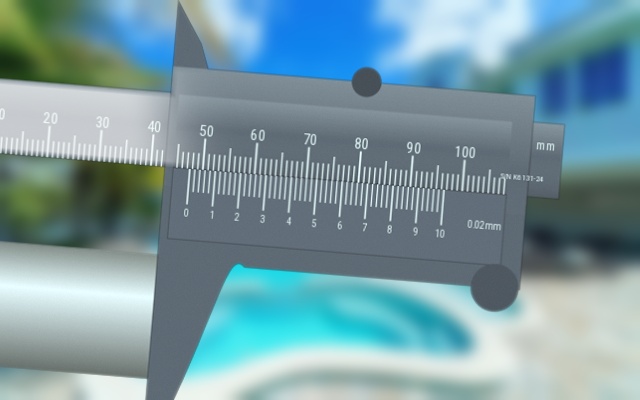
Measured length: 47.5
